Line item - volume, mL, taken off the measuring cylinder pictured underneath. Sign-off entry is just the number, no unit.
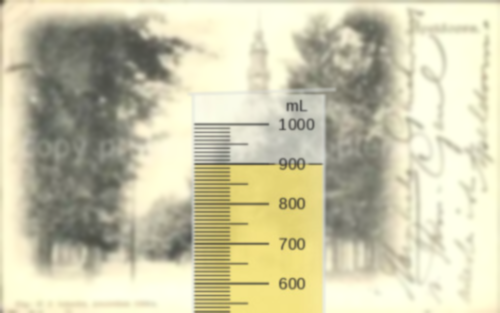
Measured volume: 900
